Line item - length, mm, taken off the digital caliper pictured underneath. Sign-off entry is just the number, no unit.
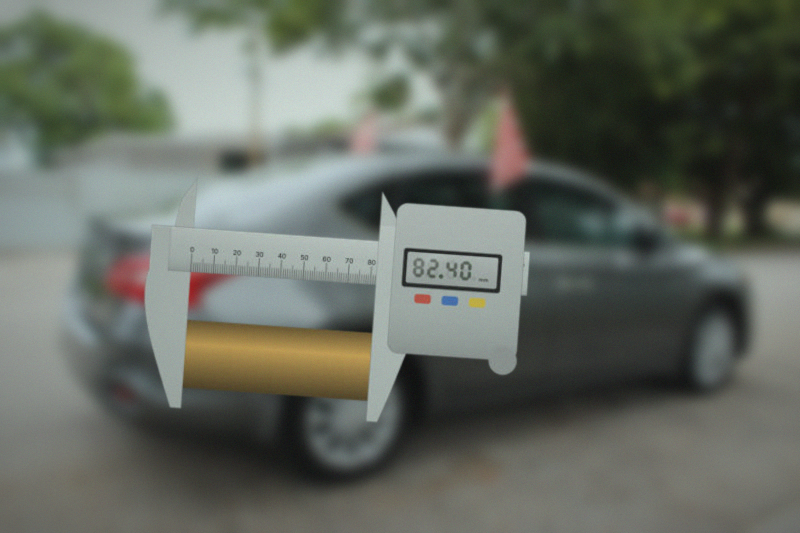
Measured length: 82.40
